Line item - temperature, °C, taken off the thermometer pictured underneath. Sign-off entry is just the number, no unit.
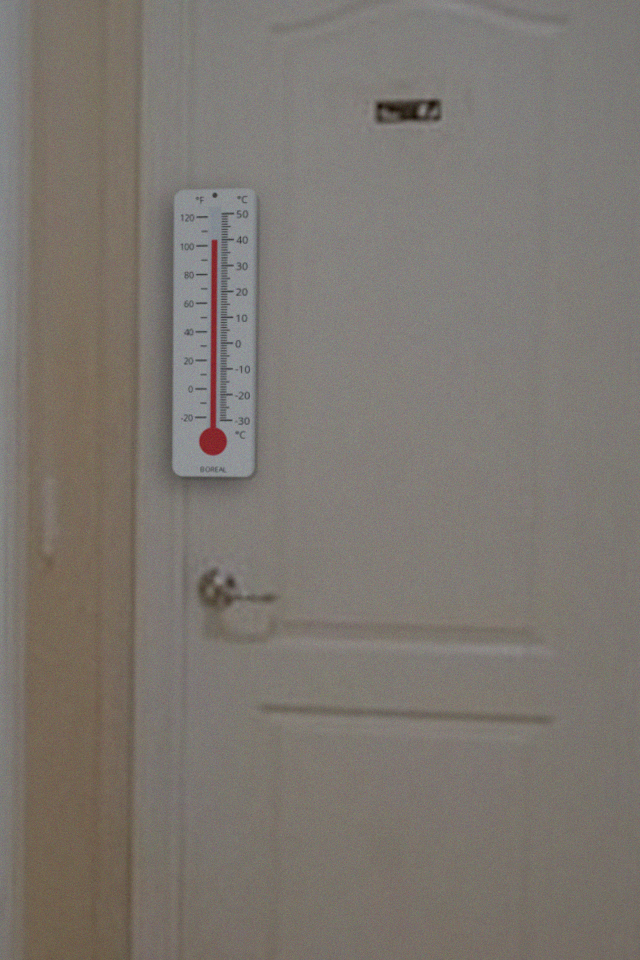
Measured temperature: 40
